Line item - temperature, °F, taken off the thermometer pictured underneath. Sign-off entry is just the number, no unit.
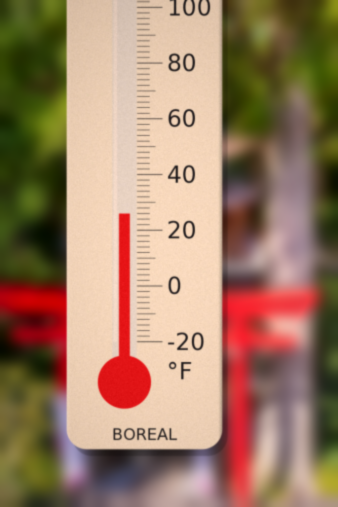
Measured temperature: 26
